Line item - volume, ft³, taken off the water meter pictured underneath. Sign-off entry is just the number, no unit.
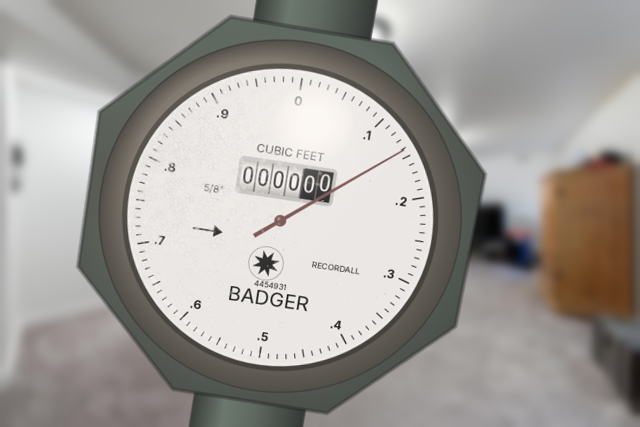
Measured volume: 0.14
